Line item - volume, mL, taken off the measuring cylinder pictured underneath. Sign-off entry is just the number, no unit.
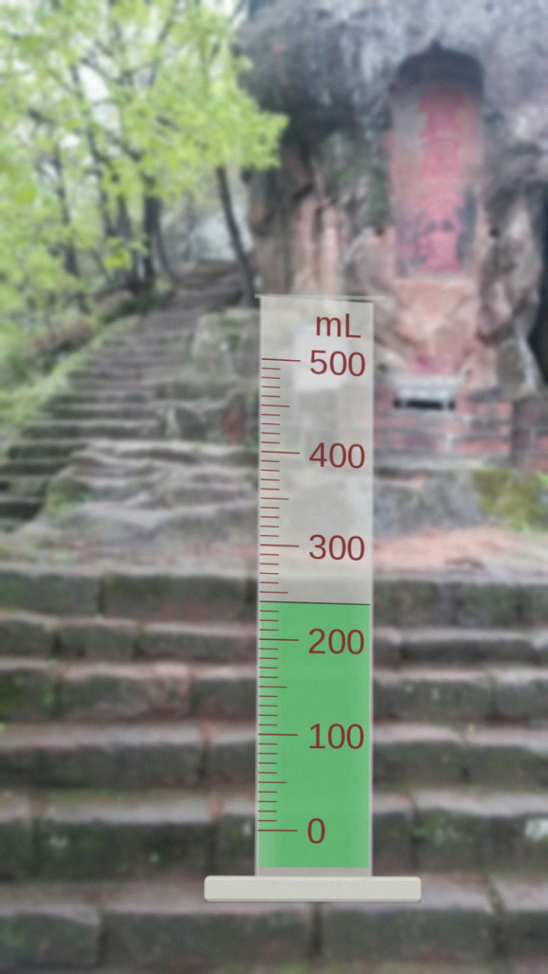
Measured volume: 240
